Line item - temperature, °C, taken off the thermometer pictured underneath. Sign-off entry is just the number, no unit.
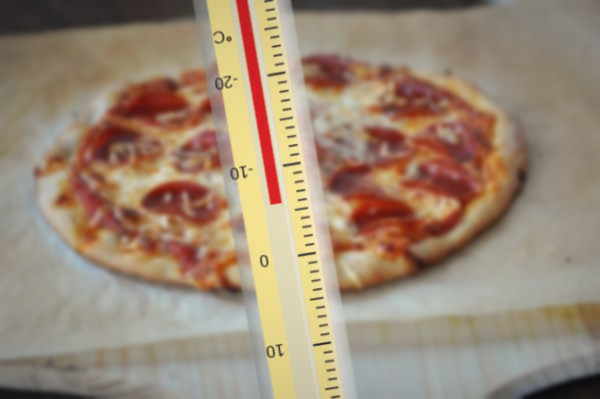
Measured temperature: -6
